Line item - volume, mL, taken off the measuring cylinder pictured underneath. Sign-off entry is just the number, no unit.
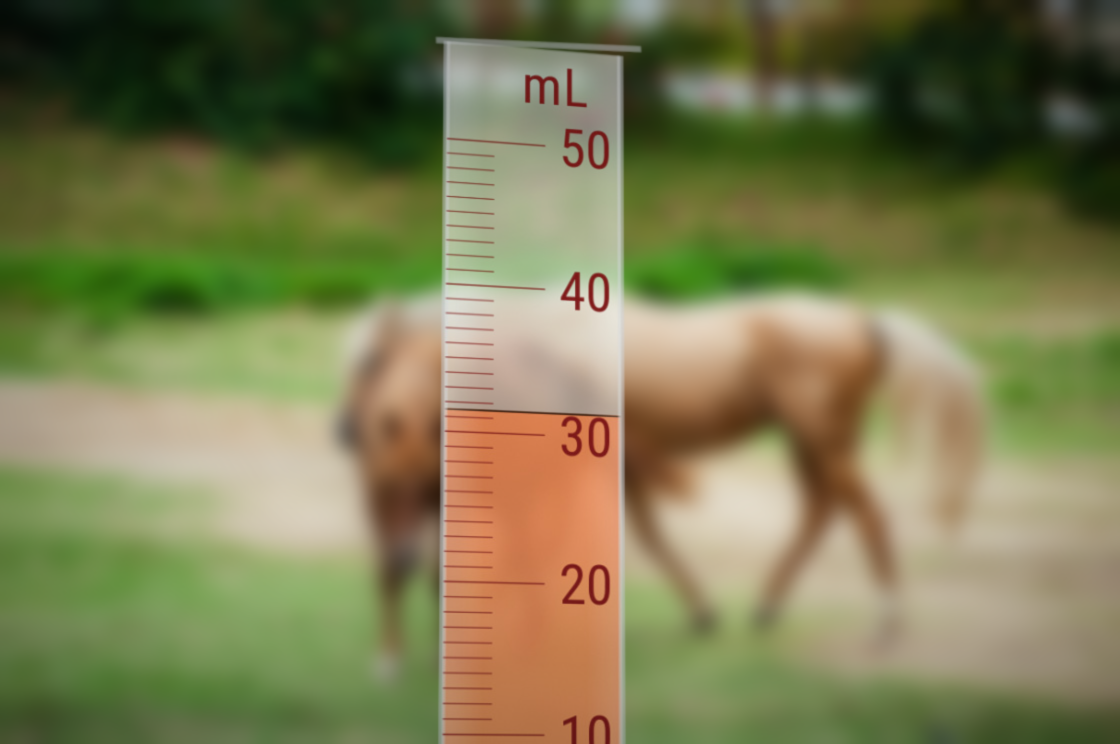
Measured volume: 31.5
